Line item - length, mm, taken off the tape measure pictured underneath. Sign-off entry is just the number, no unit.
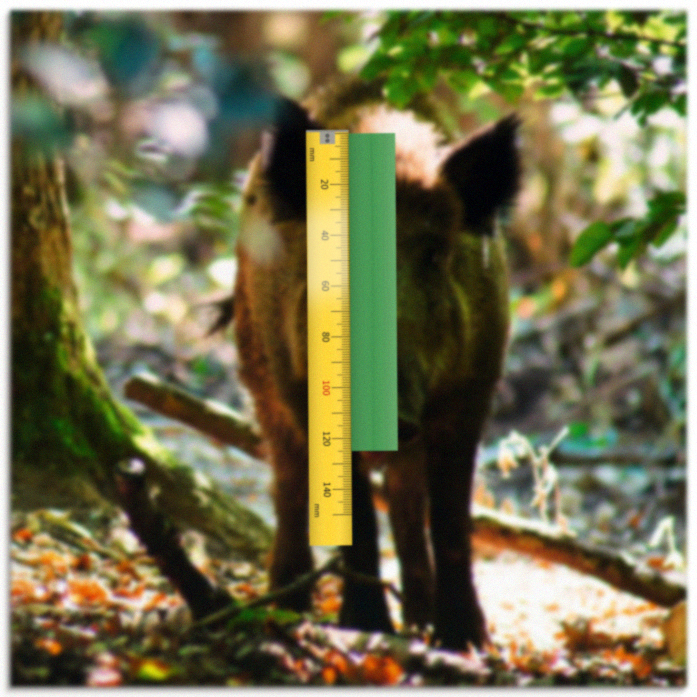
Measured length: 125
